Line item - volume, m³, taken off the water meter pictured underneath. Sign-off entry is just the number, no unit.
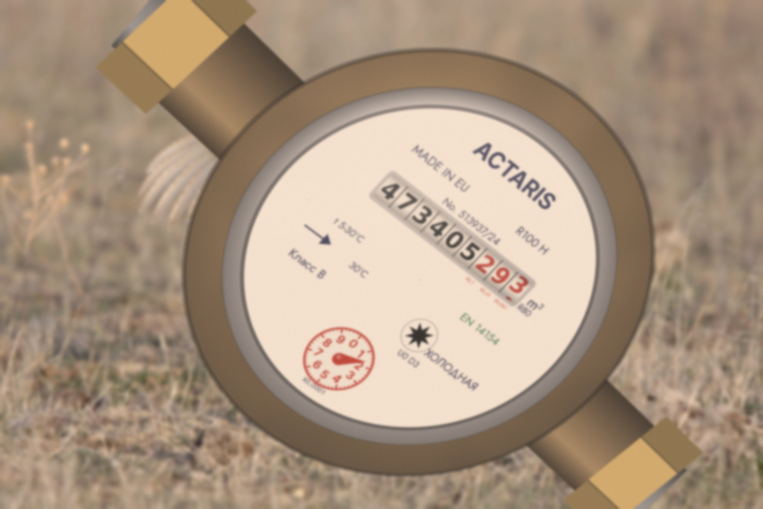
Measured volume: 473405.2931
